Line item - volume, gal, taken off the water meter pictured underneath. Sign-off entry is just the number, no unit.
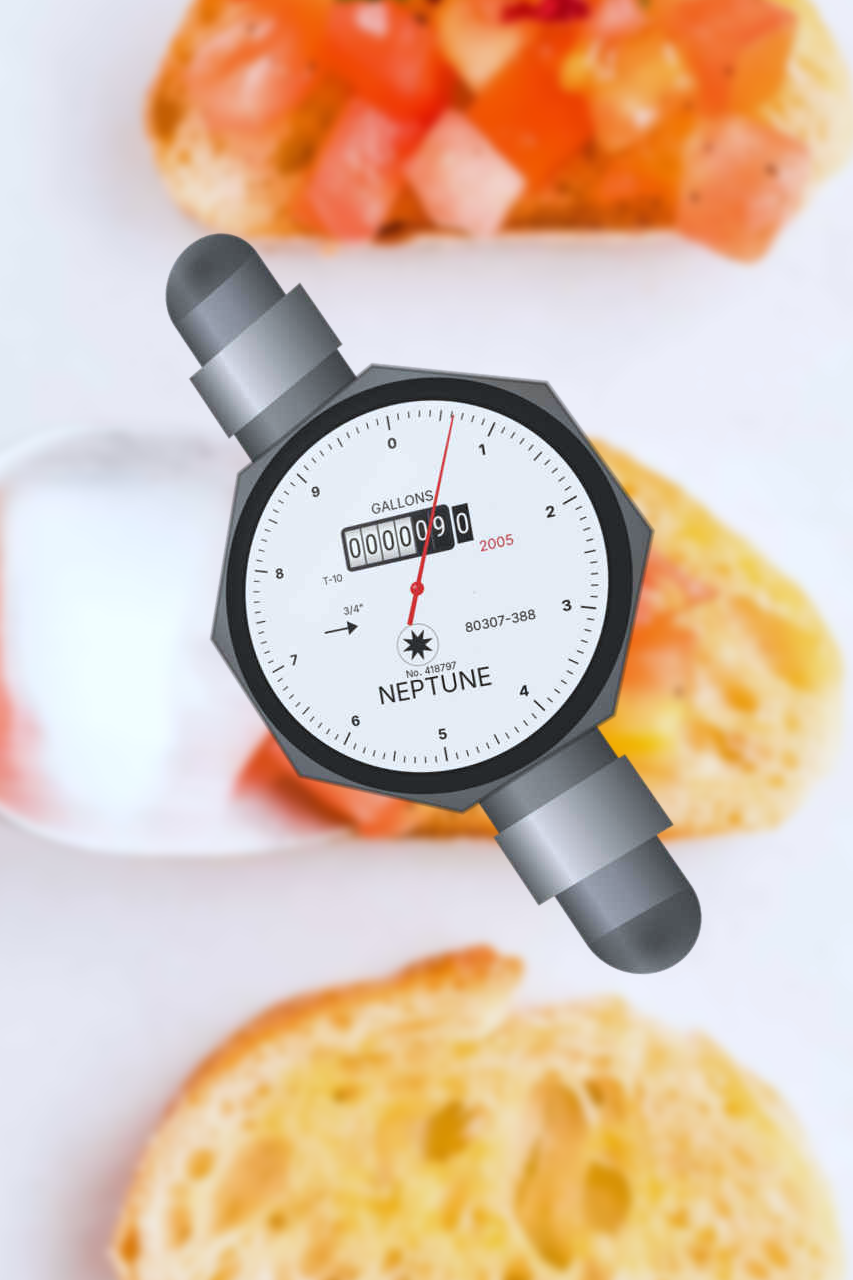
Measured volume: 90.6
